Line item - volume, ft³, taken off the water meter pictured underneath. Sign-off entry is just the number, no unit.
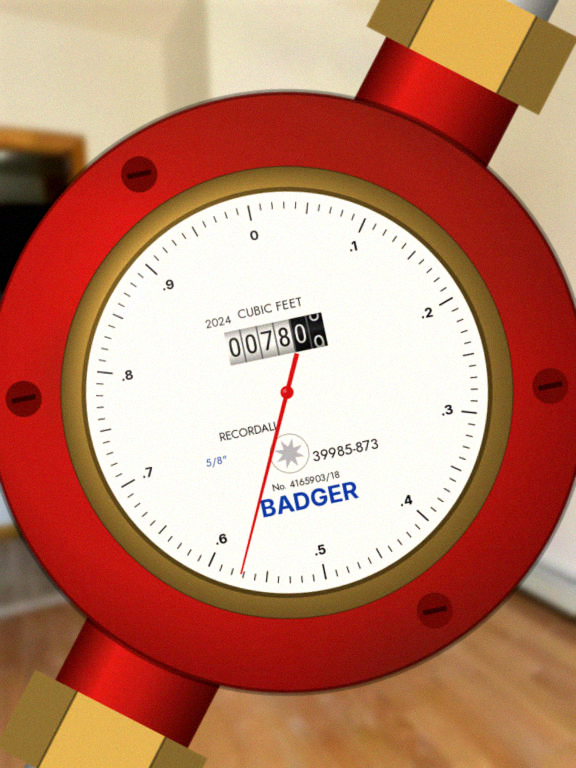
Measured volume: 7808.57
